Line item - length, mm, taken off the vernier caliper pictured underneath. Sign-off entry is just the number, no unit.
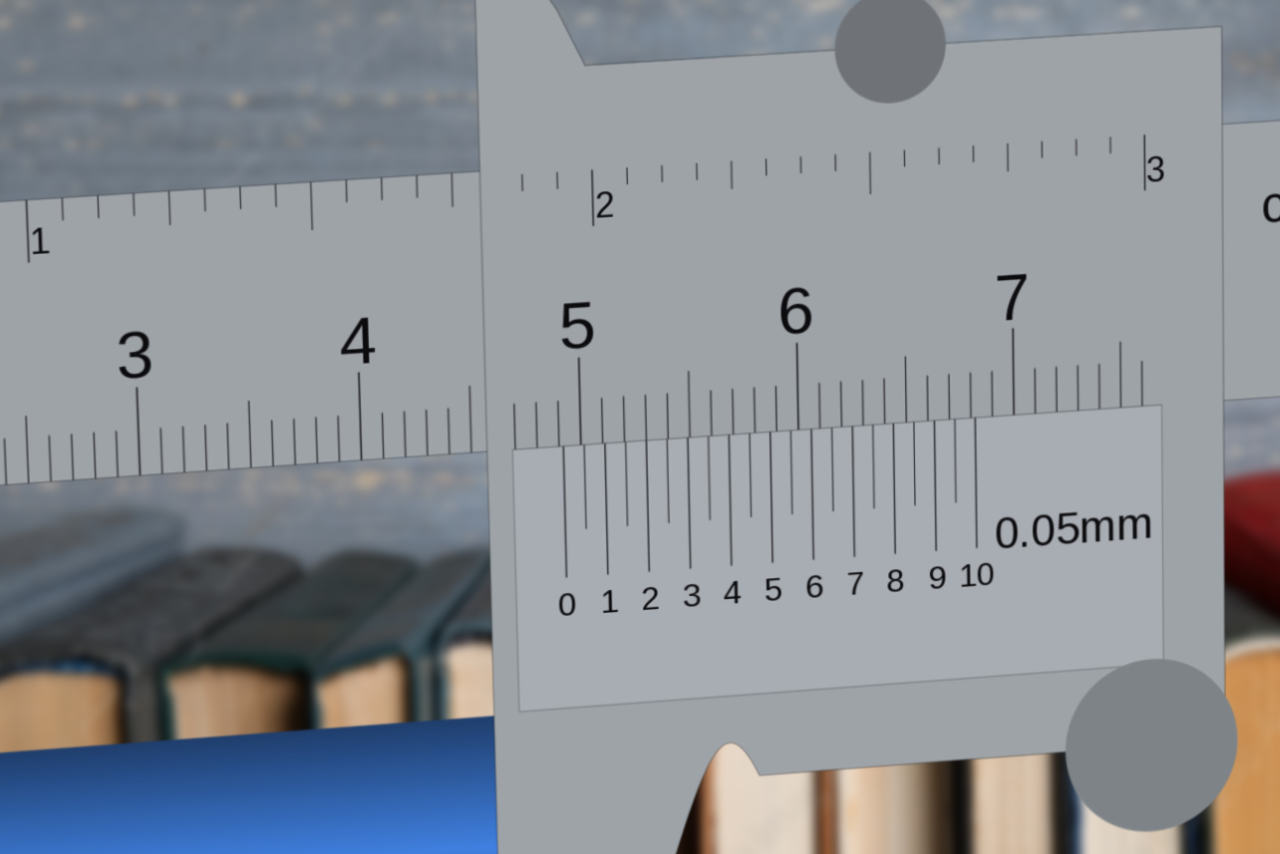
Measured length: 49.2
